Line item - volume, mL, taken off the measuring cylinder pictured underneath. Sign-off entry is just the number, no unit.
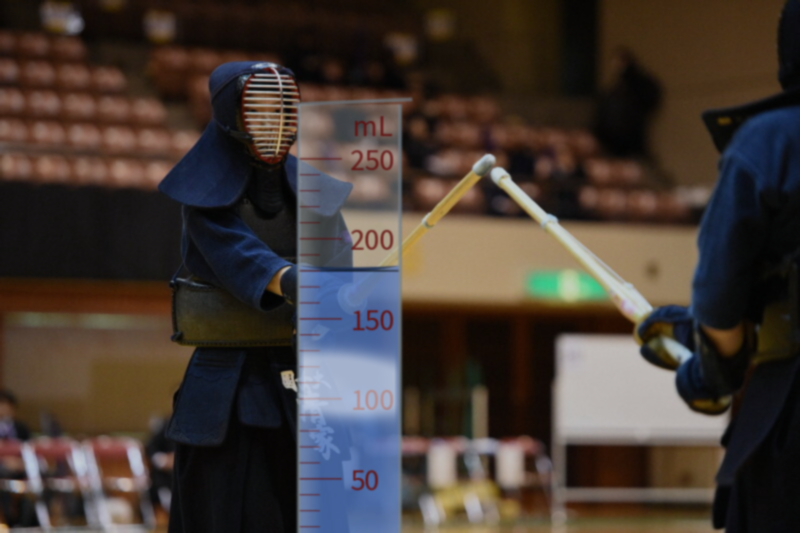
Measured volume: 180
